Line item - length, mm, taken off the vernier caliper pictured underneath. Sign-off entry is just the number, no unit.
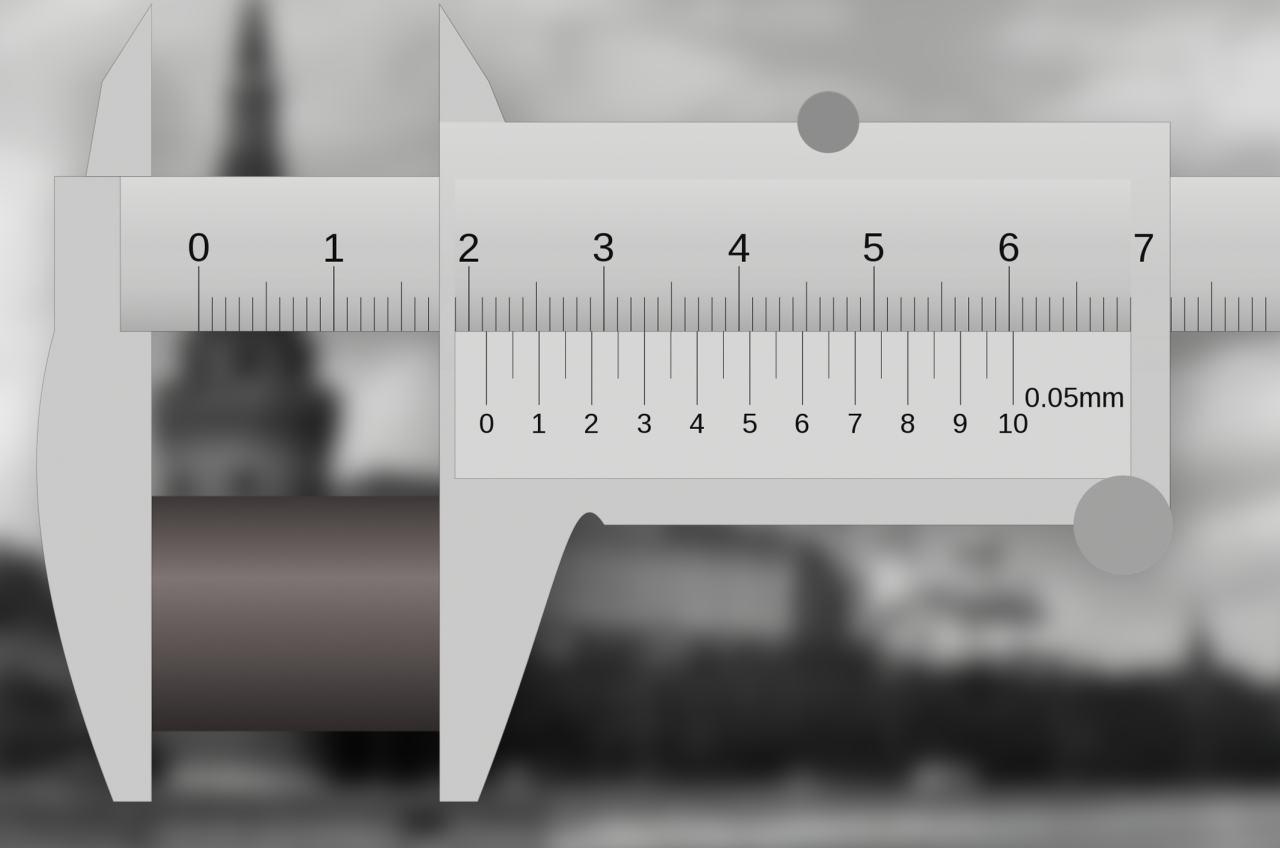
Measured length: 21.3
